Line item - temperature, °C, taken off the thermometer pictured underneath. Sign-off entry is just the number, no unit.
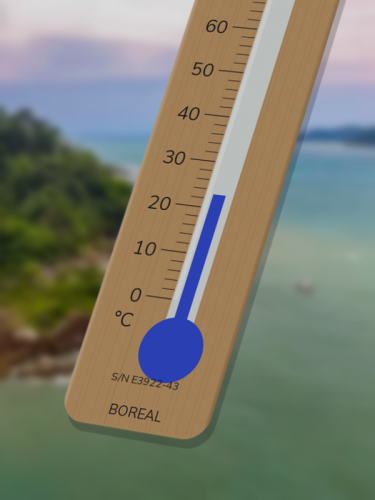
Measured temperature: 23
